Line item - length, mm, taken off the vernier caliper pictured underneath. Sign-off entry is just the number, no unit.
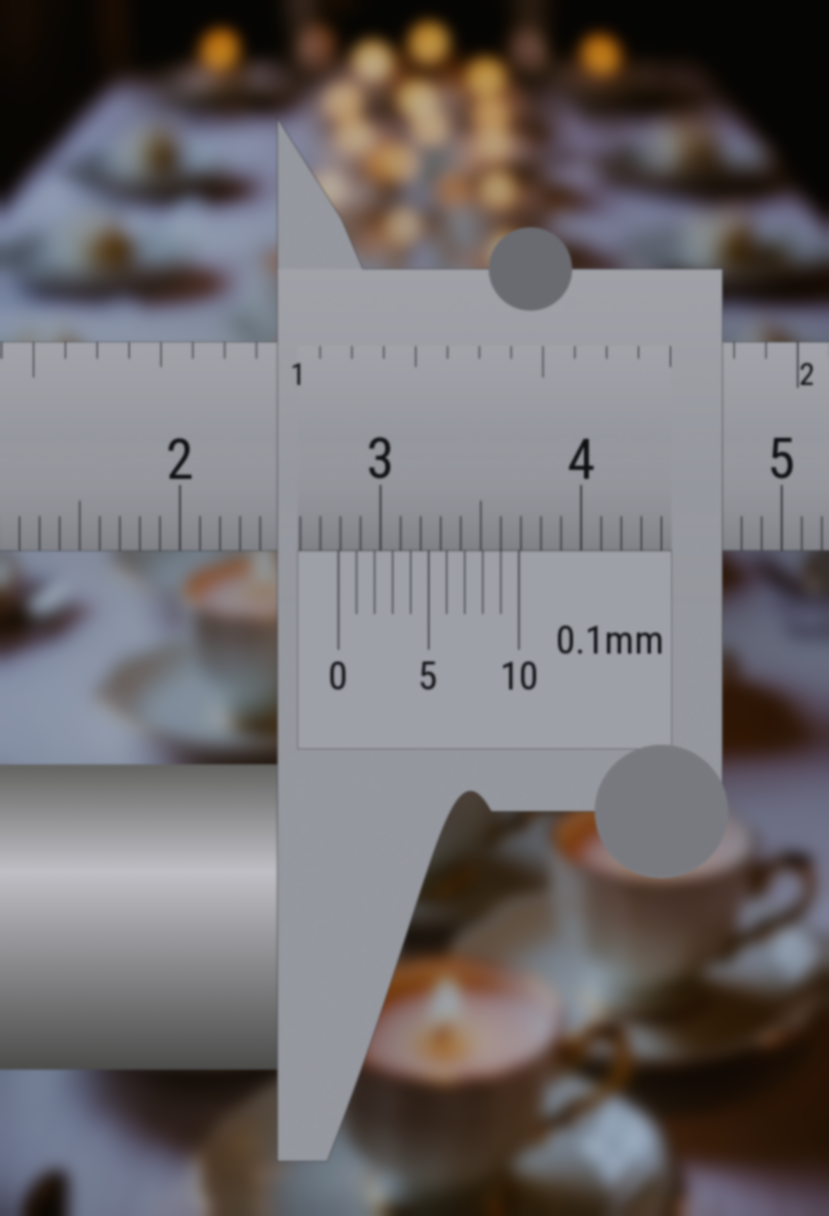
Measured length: 27.9
